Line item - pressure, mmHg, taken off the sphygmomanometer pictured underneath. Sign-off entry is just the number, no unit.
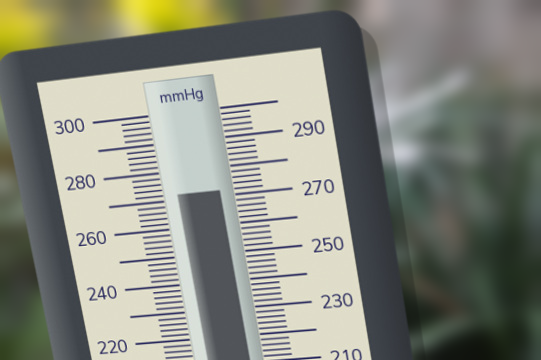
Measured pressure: 272
